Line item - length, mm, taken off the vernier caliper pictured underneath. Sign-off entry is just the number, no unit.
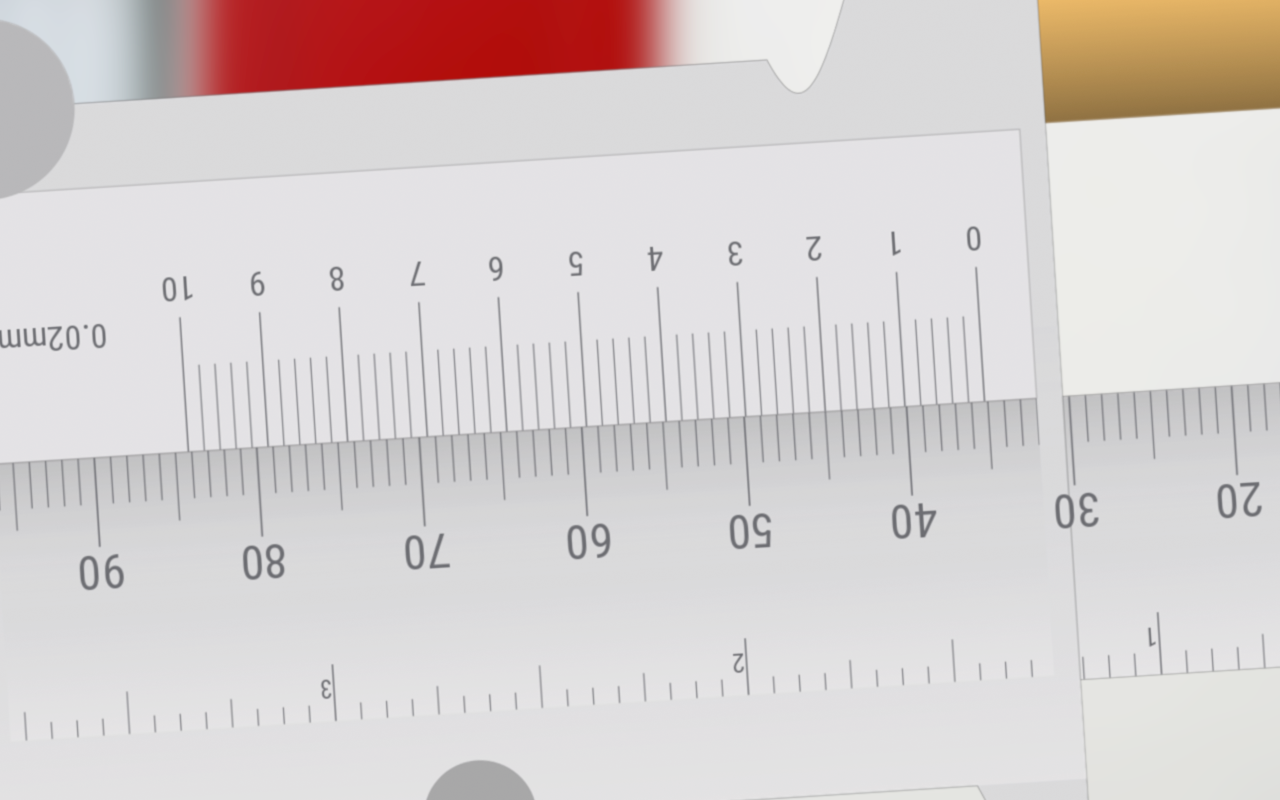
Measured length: 35.2
